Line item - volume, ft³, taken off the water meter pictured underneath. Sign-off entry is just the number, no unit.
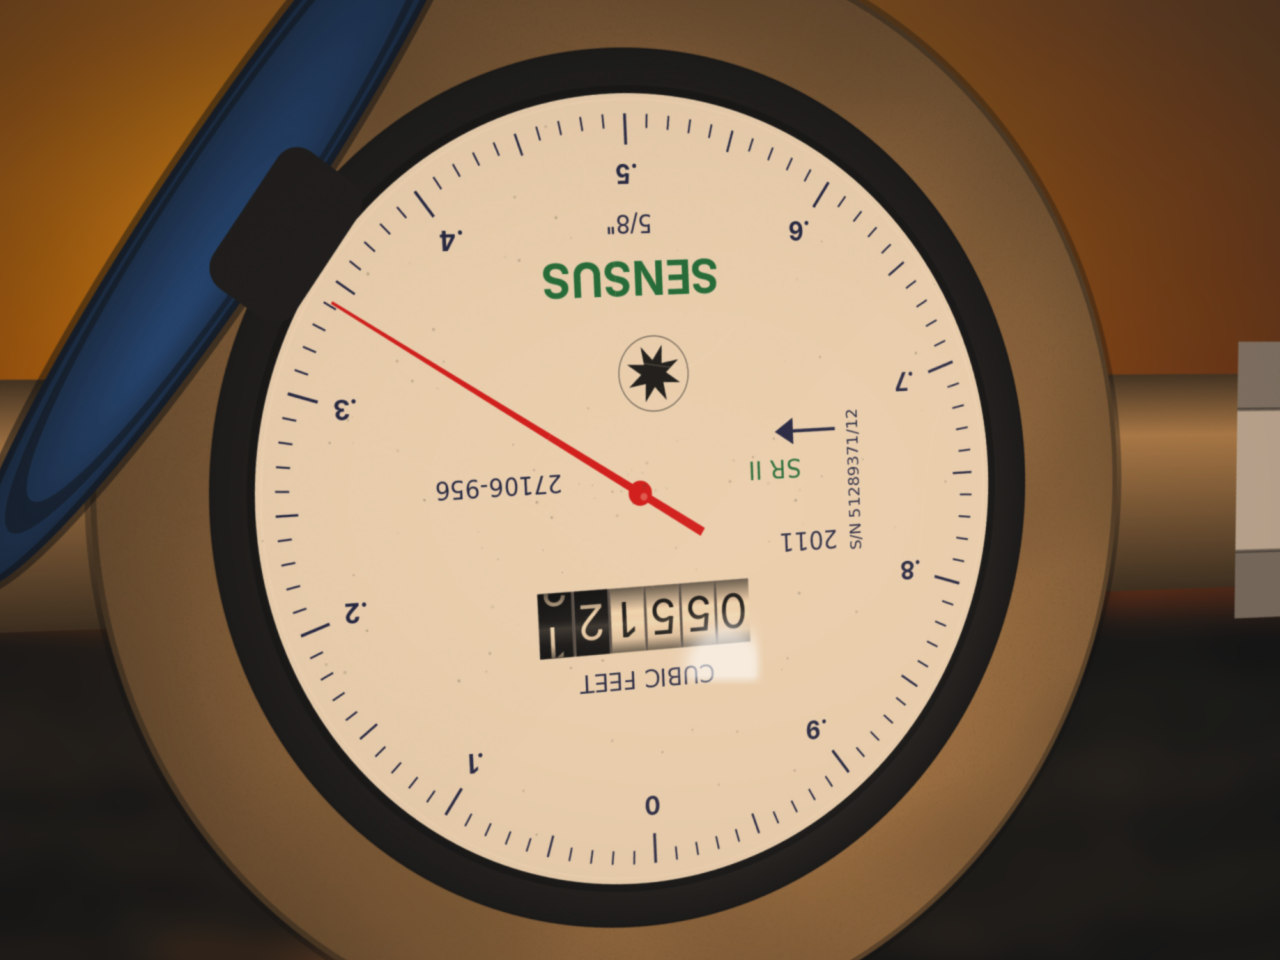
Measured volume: 55121.34
